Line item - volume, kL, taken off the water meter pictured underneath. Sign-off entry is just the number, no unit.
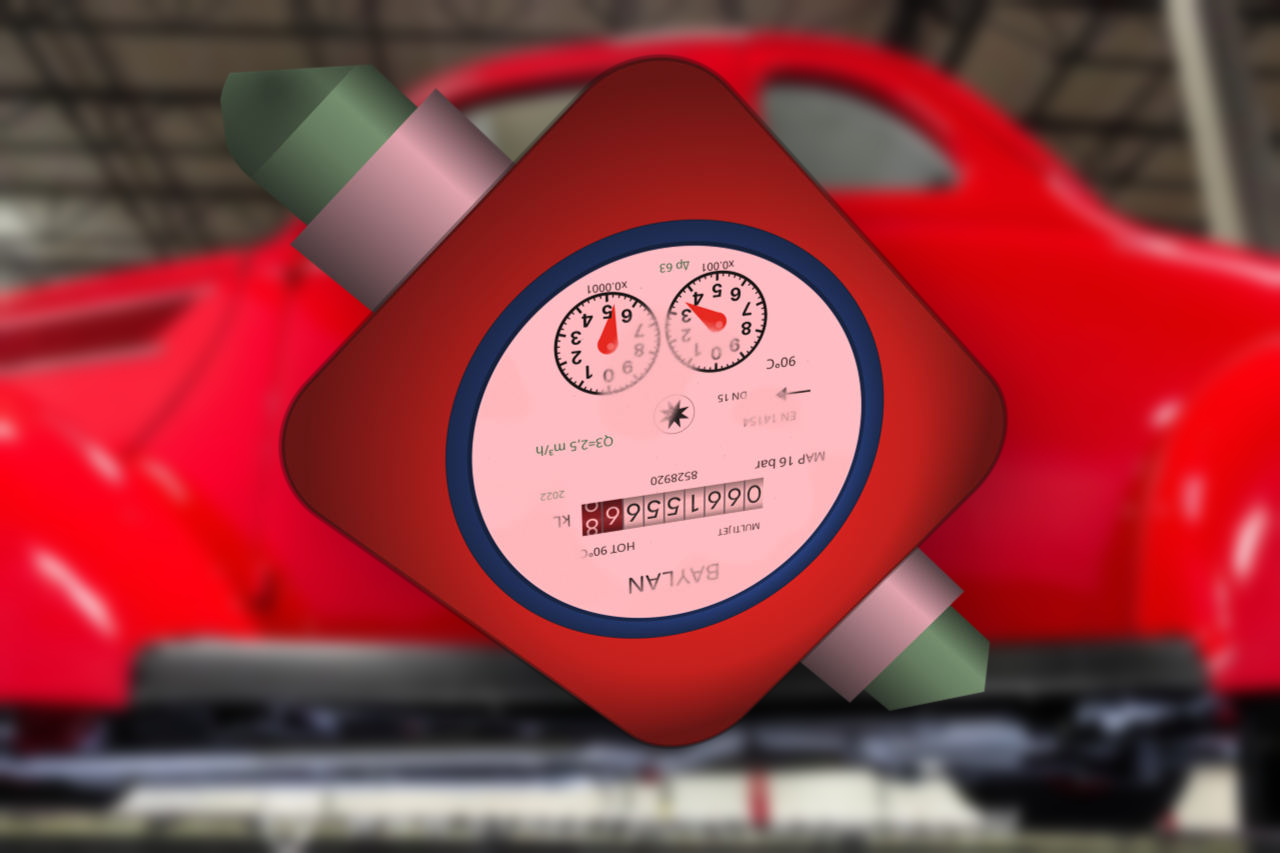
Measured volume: 661556.6835
